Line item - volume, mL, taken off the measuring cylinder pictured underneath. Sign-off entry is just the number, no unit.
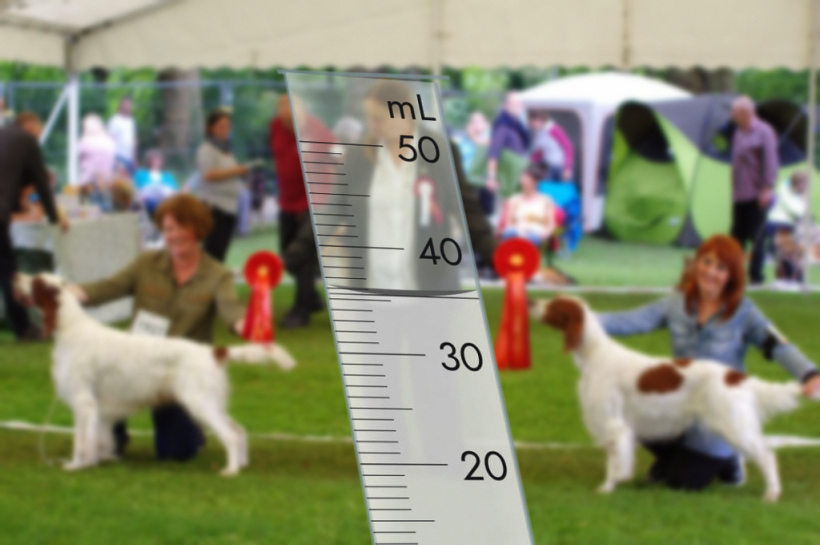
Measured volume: 35.5
